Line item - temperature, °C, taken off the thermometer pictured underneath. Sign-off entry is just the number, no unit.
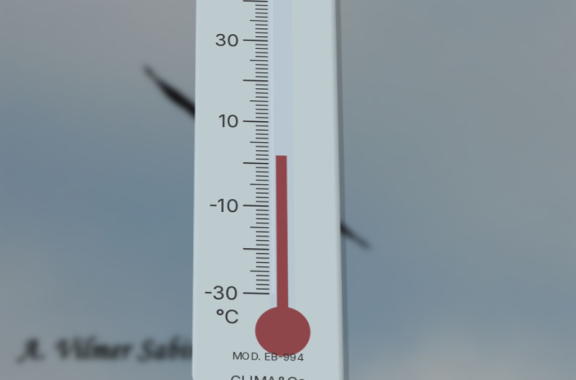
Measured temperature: 2
